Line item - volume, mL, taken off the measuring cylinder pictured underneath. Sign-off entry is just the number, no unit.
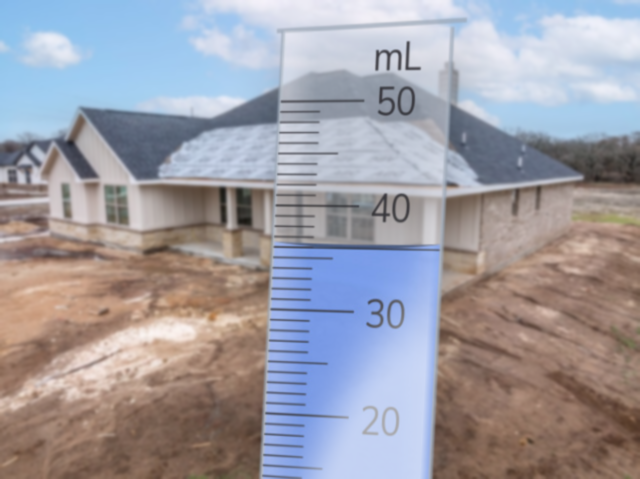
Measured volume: 36
